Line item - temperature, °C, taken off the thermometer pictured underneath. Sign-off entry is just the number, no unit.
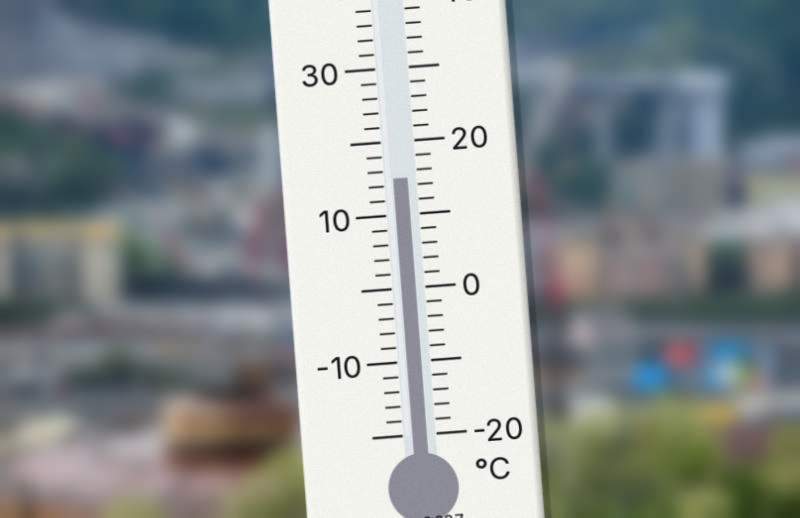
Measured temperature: 15
